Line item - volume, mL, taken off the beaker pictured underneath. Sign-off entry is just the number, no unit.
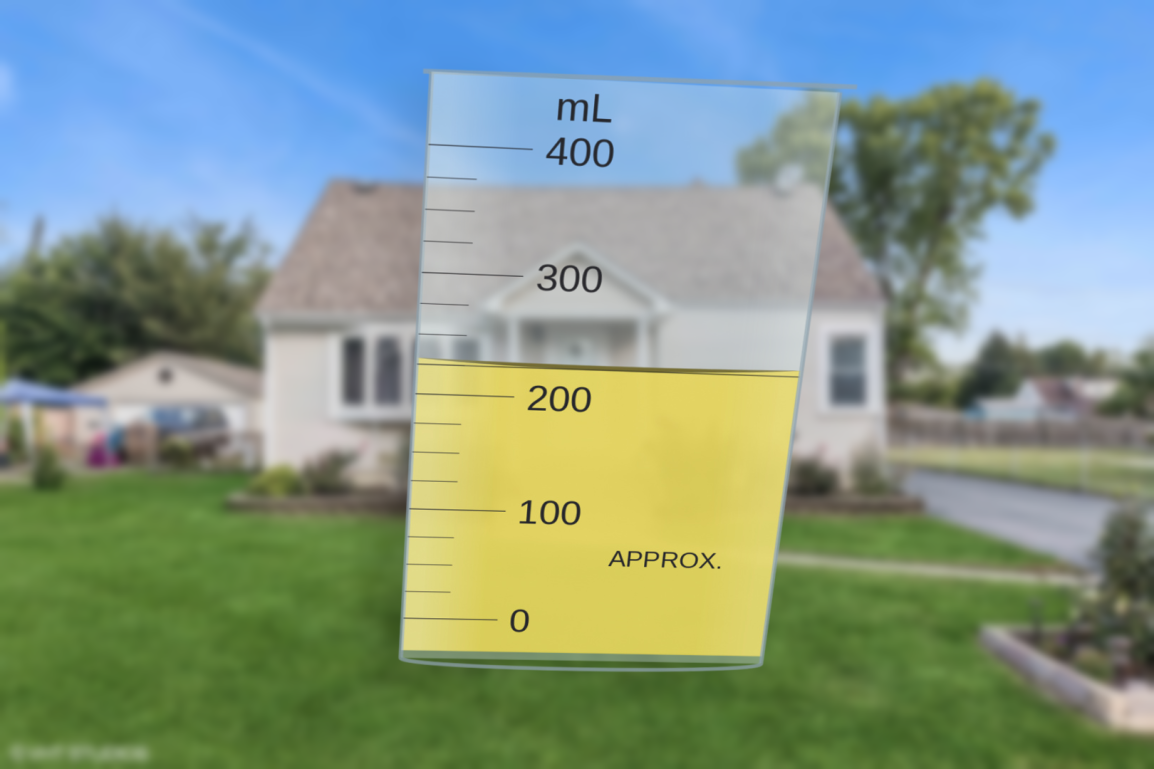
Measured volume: 225
